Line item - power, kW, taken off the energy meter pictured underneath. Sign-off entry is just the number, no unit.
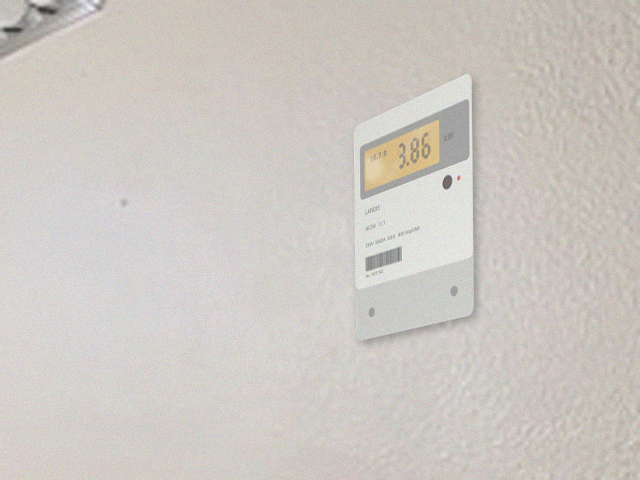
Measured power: 3.86
